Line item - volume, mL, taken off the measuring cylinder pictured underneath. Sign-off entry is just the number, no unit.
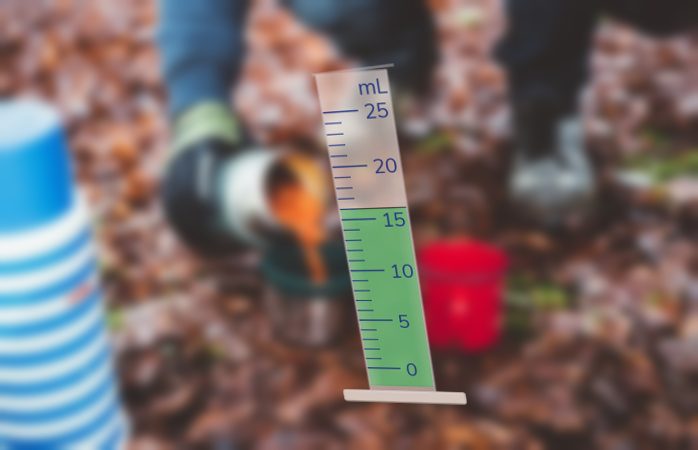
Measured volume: 16
